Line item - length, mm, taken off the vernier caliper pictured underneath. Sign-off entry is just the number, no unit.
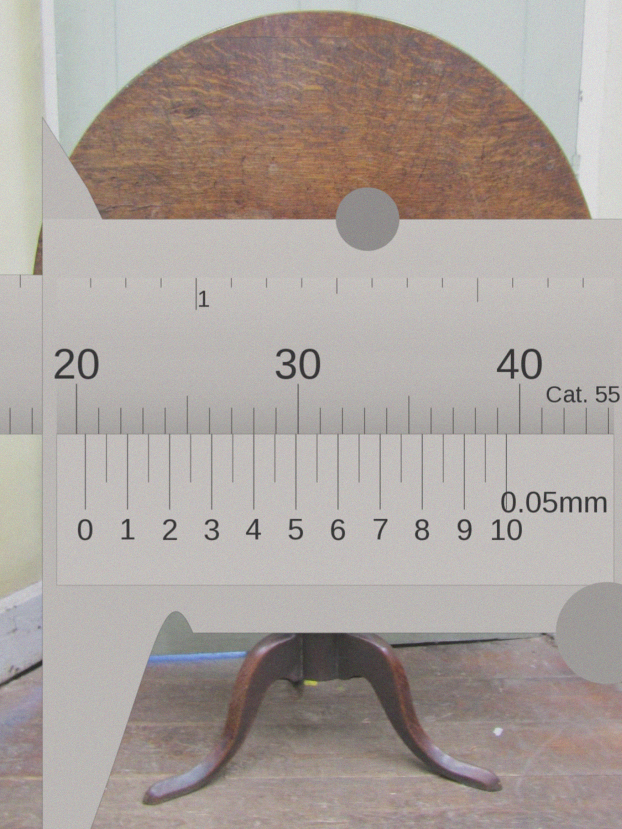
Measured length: 20.40
